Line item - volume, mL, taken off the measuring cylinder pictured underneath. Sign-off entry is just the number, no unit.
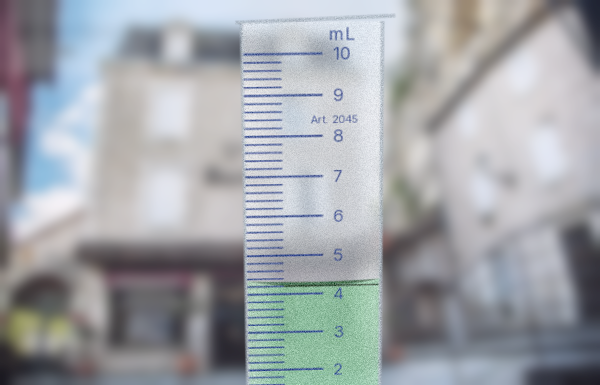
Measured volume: 4.2
